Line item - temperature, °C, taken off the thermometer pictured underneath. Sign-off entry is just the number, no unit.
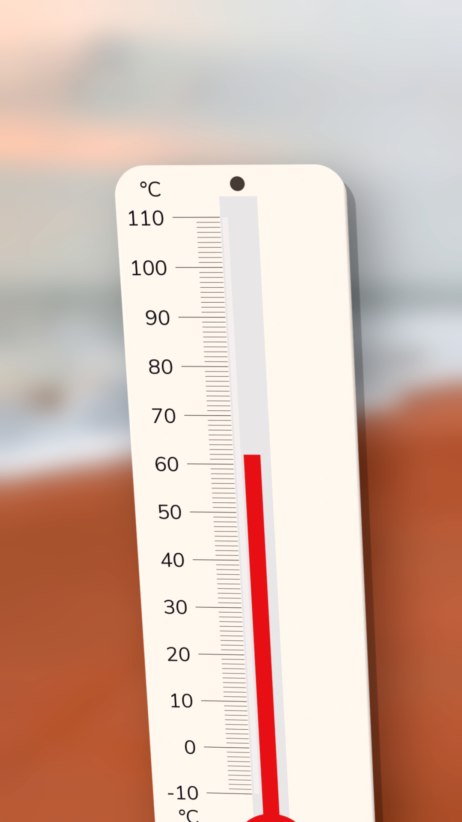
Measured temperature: 62
